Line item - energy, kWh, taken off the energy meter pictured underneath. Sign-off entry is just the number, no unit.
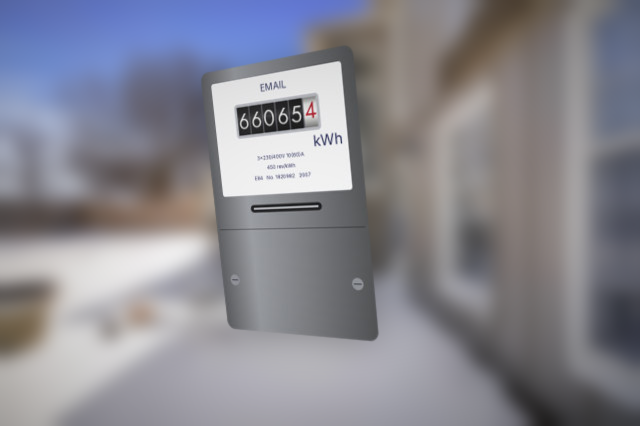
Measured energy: 66065.4
